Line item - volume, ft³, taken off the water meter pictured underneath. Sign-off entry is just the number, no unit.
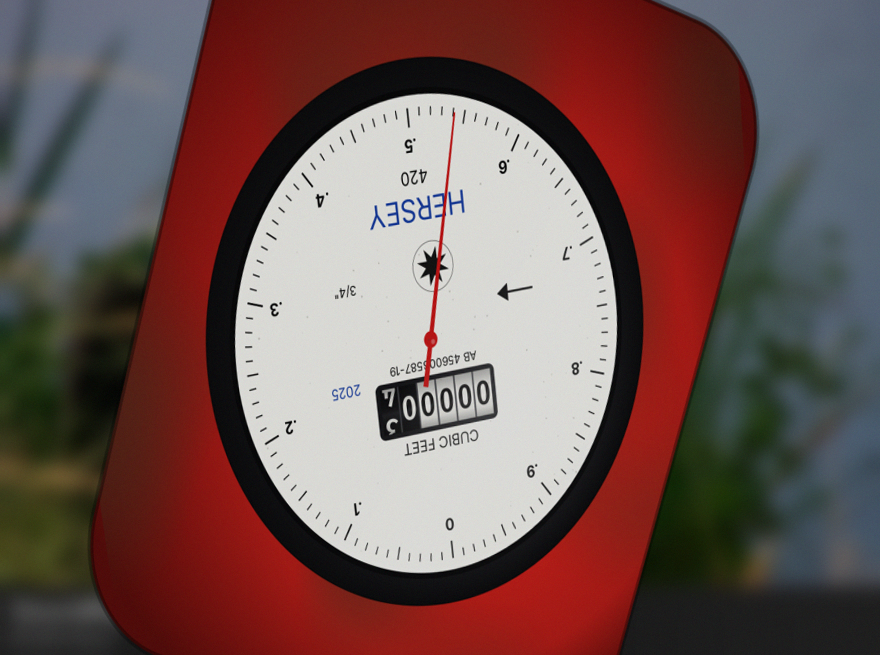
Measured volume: 3.54
